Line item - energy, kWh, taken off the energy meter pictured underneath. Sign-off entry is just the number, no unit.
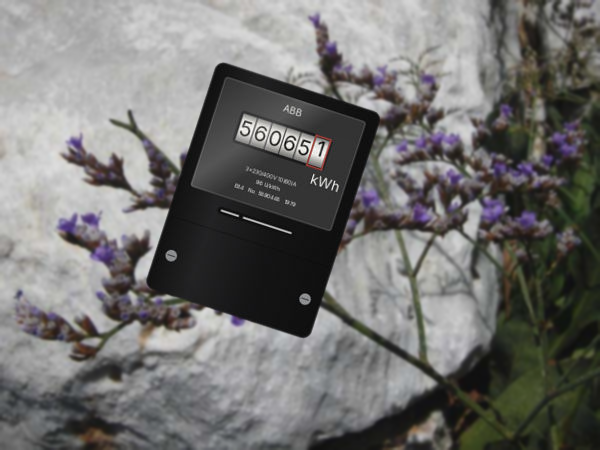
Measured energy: 56065.1
